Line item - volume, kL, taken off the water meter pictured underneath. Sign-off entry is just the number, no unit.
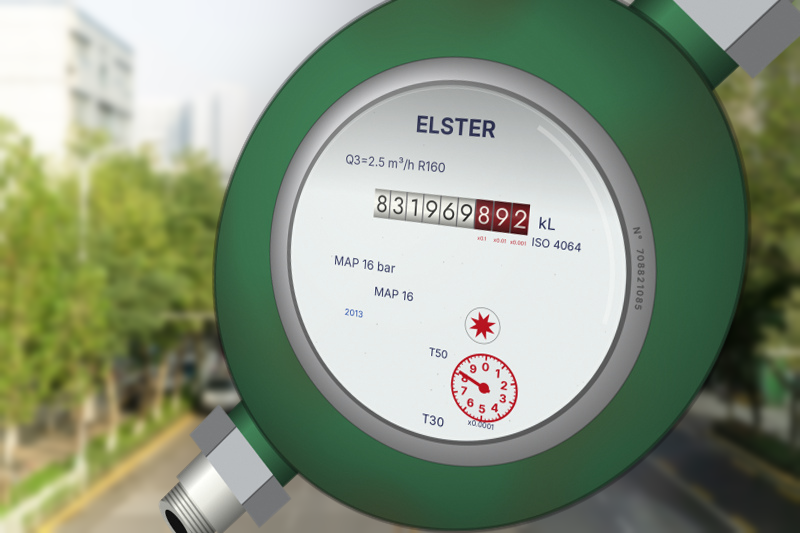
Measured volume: 831969.8928
